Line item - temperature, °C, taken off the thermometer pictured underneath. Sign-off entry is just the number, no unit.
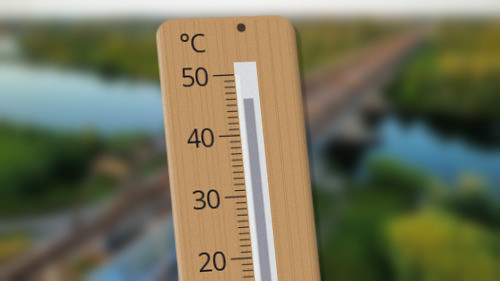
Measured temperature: 46
